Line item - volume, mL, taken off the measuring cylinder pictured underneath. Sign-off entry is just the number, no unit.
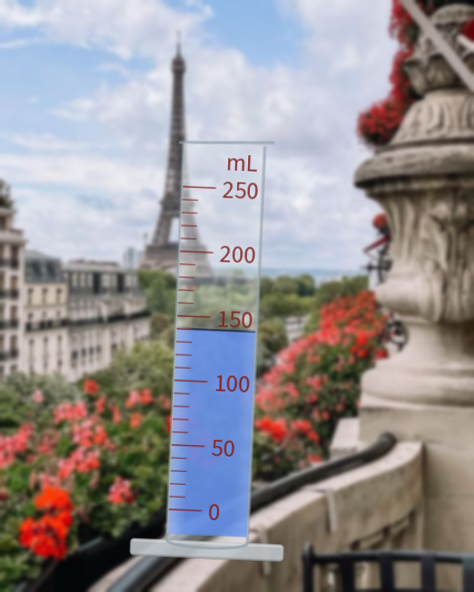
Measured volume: 140
